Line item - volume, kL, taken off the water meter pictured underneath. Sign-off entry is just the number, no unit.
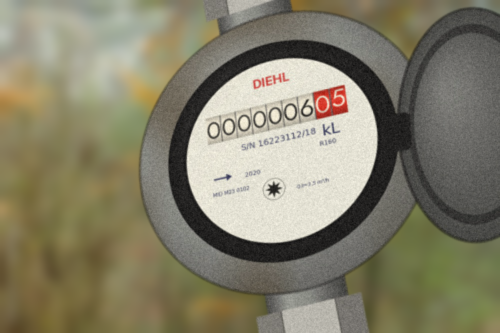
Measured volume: 6.05
